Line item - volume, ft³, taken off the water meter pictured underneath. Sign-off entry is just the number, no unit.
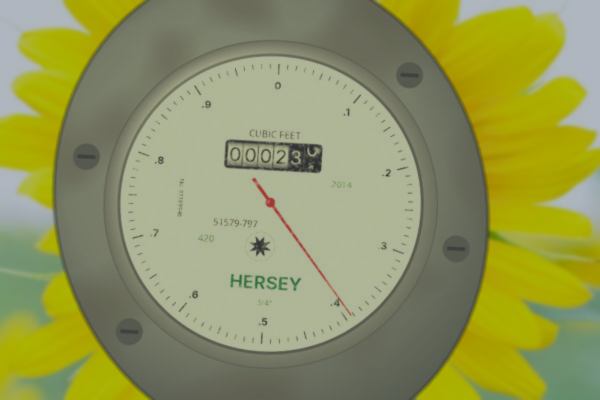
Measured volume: 230.39
